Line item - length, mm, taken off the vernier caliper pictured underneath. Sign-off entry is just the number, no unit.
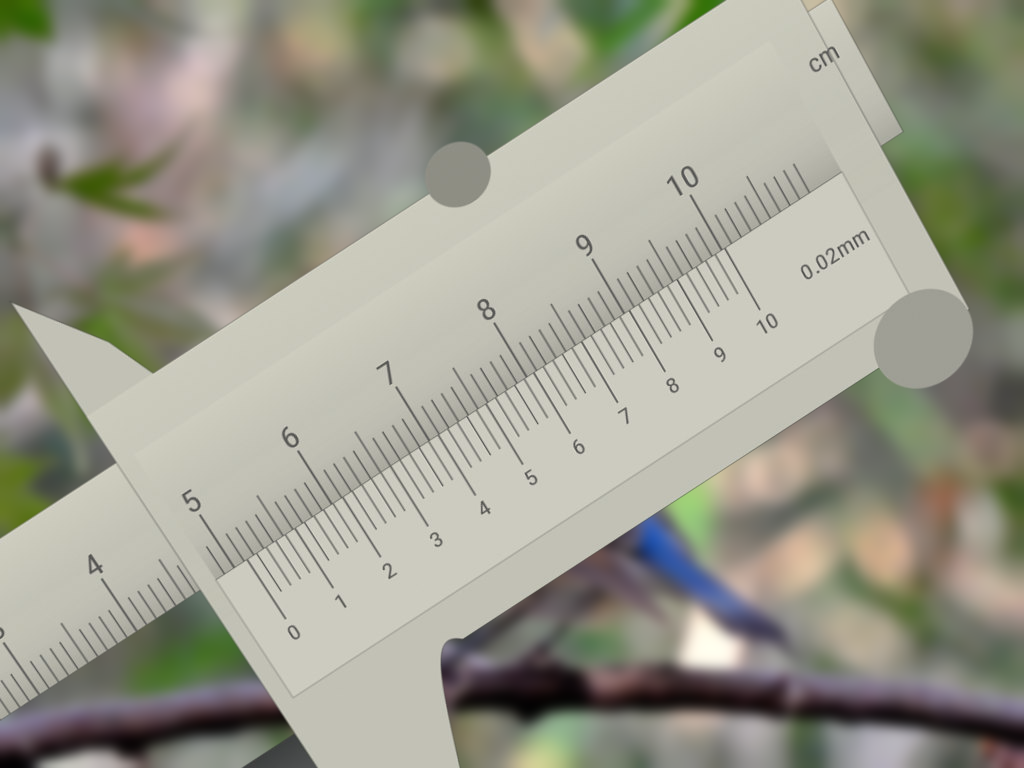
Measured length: 51.3
